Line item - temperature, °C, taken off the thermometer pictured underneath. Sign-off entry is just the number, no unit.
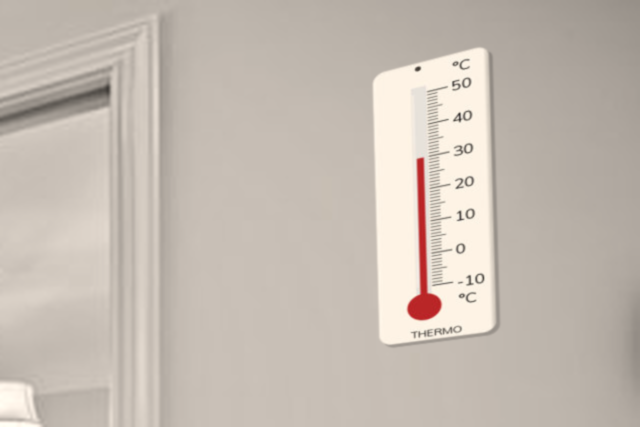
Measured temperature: 30
